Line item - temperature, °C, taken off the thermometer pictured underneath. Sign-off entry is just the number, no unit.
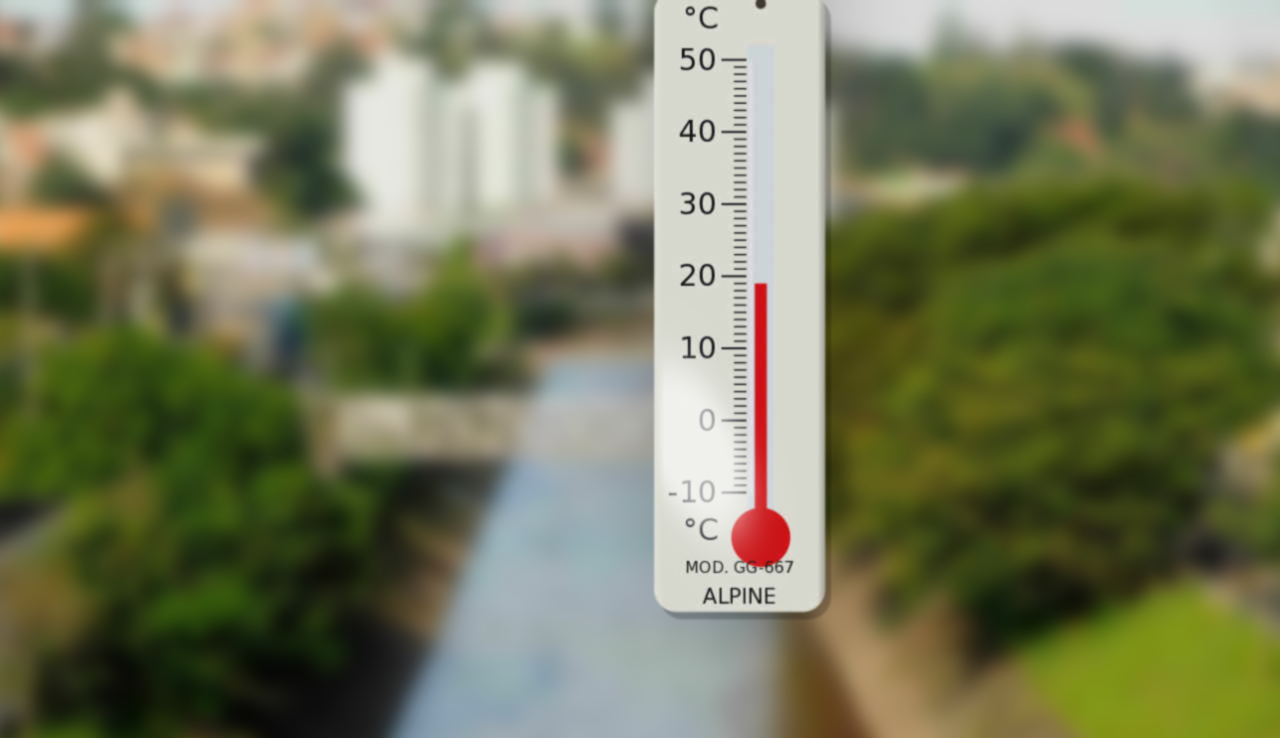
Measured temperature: 19
